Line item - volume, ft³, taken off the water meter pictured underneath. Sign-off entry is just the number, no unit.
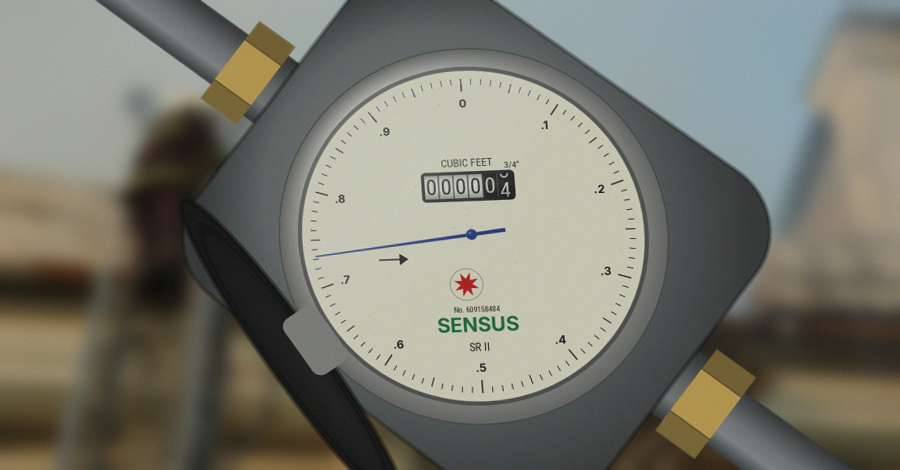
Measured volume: 3.73
